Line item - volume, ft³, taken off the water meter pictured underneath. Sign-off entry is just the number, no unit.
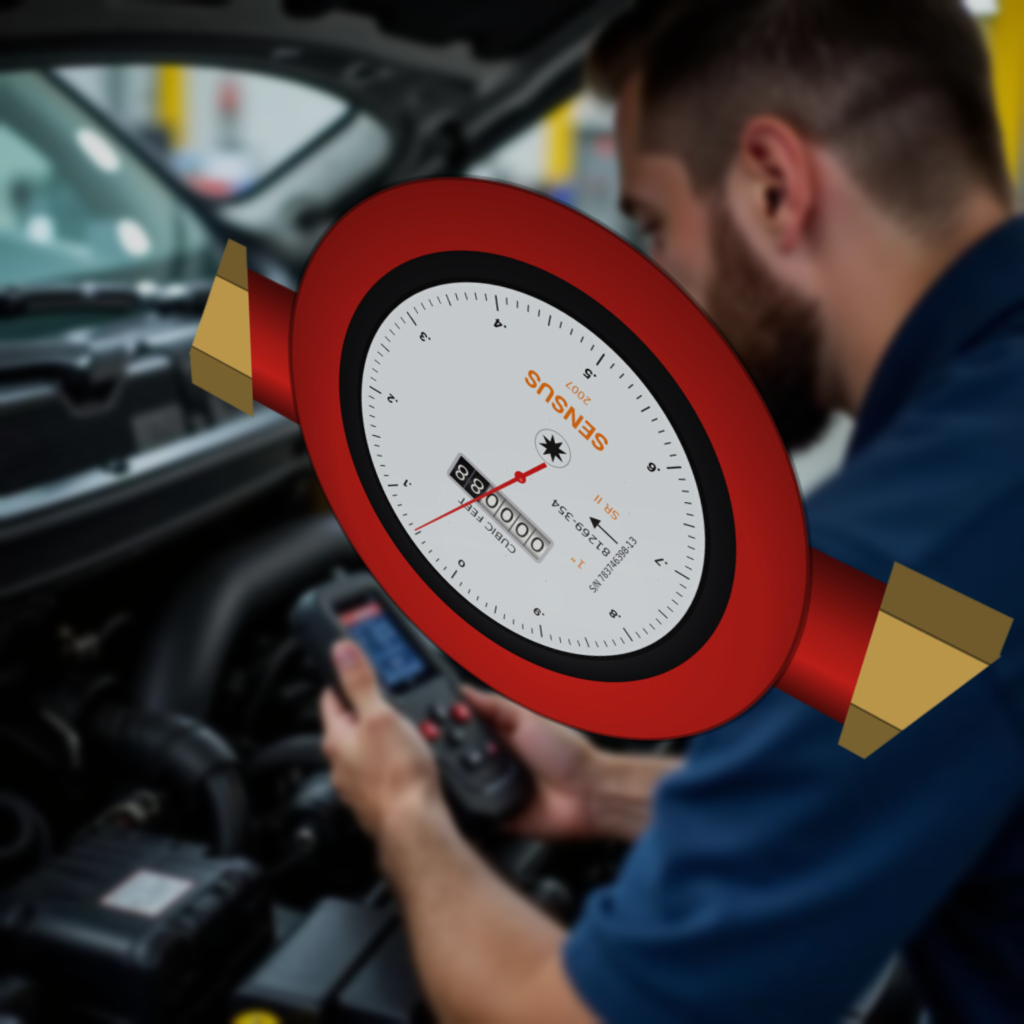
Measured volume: 88.05
